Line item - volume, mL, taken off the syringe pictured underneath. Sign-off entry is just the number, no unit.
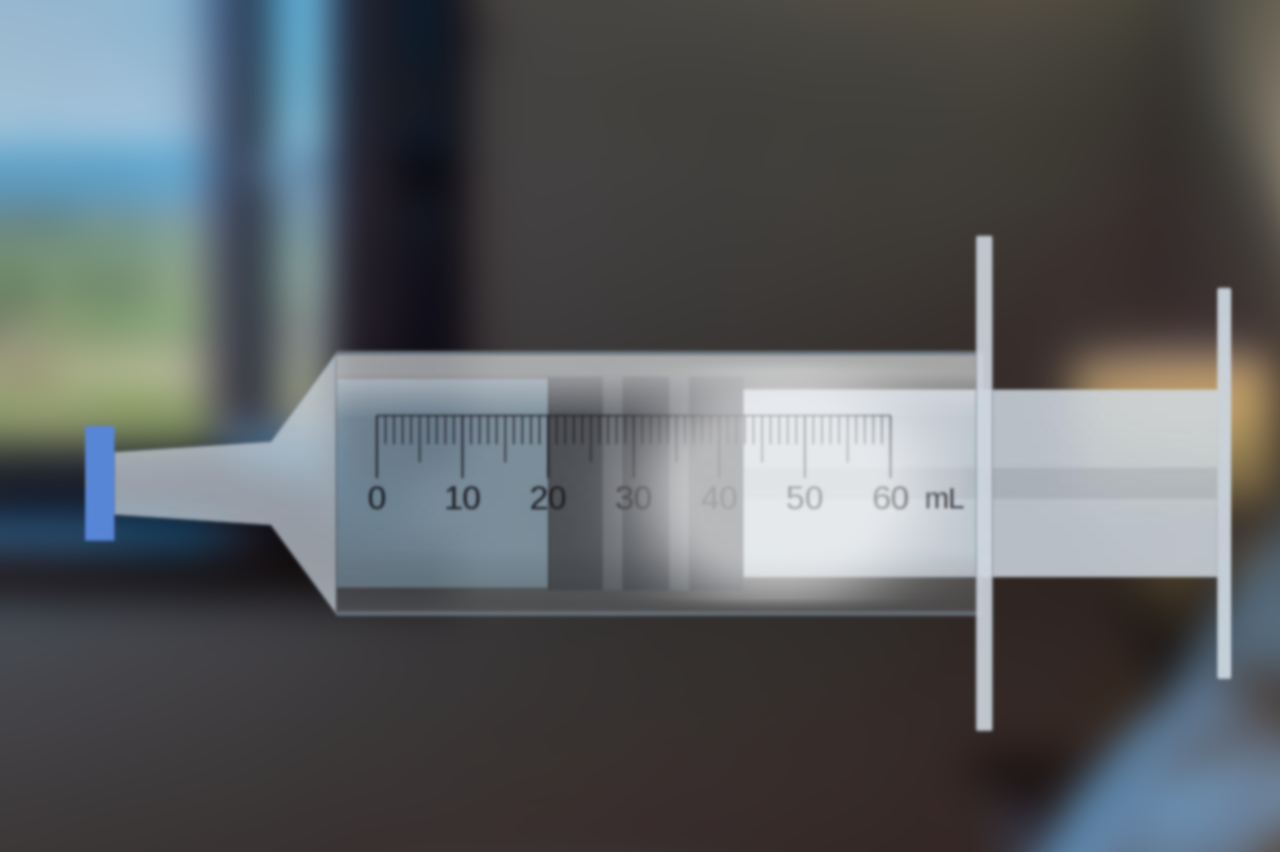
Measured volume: 20
